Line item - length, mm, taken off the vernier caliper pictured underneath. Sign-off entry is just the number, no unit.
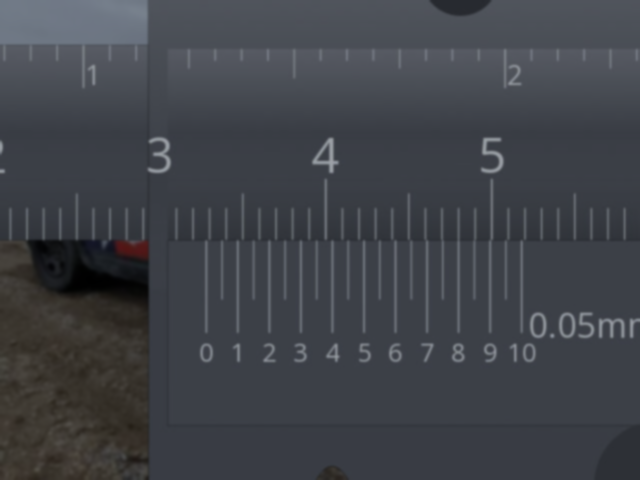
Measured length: 32.8
